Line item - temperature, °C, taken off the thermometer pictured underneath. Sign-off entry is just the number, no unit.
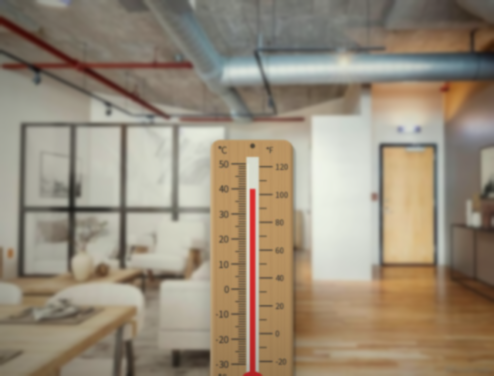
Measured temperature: 40
